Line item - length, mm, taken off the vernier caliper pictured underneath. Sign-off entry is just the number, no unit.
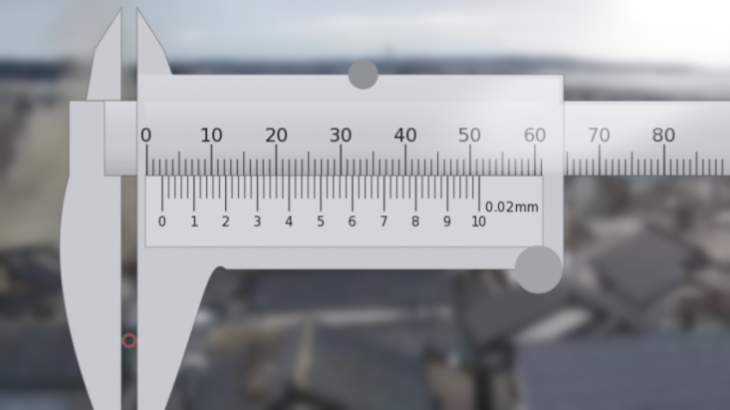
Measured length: 2.4
